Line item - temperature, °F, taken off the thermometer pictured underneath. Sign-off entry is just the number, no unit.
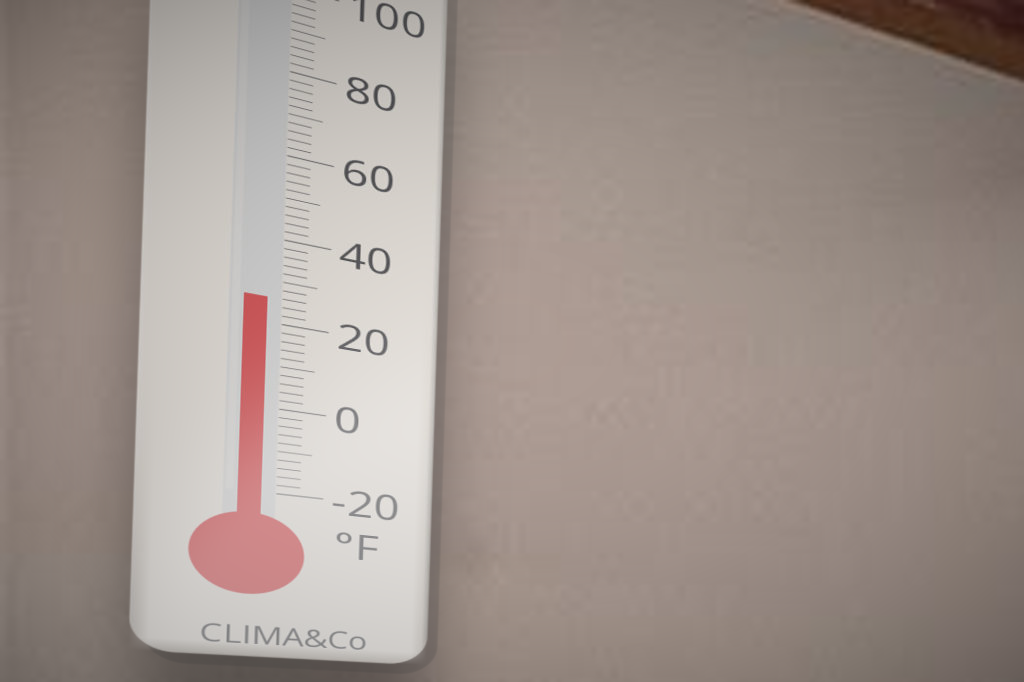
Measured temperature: 26
